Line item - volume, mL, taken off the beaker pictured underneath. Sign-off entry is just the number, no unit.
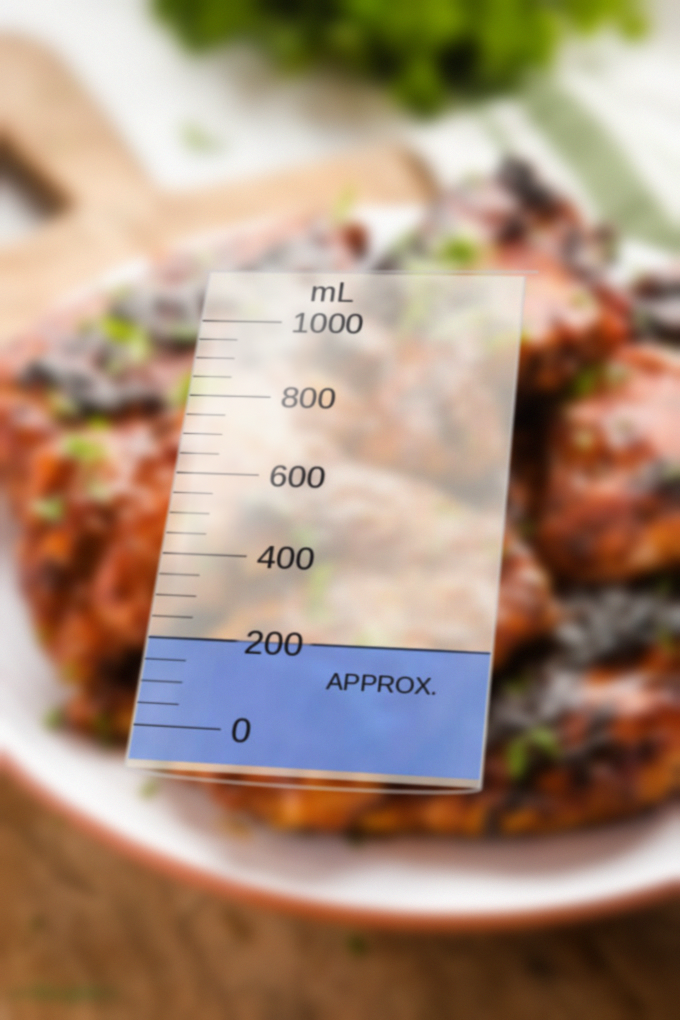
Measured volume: 200
